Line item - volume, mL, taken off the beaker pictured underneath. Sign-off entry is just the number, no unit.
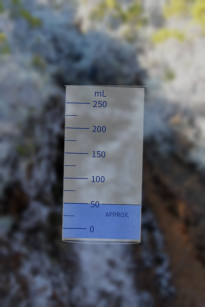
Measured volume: 50
